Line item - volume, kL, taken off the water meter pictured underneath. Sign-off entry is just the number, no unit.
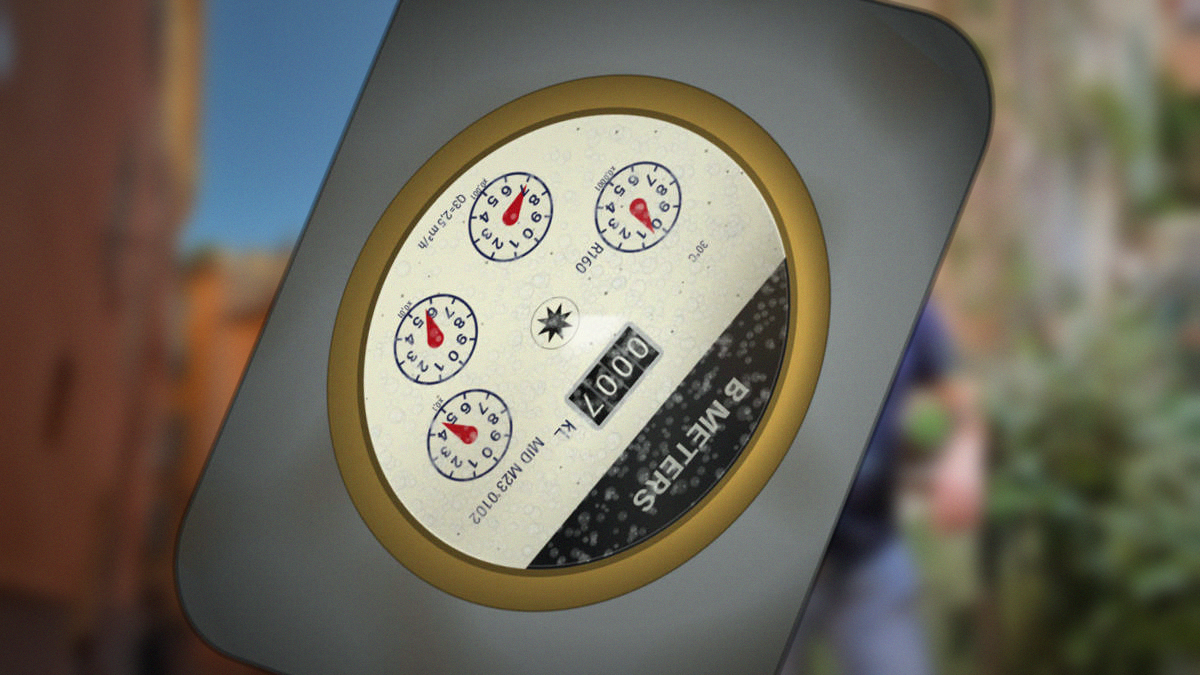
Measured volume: 7.4570
